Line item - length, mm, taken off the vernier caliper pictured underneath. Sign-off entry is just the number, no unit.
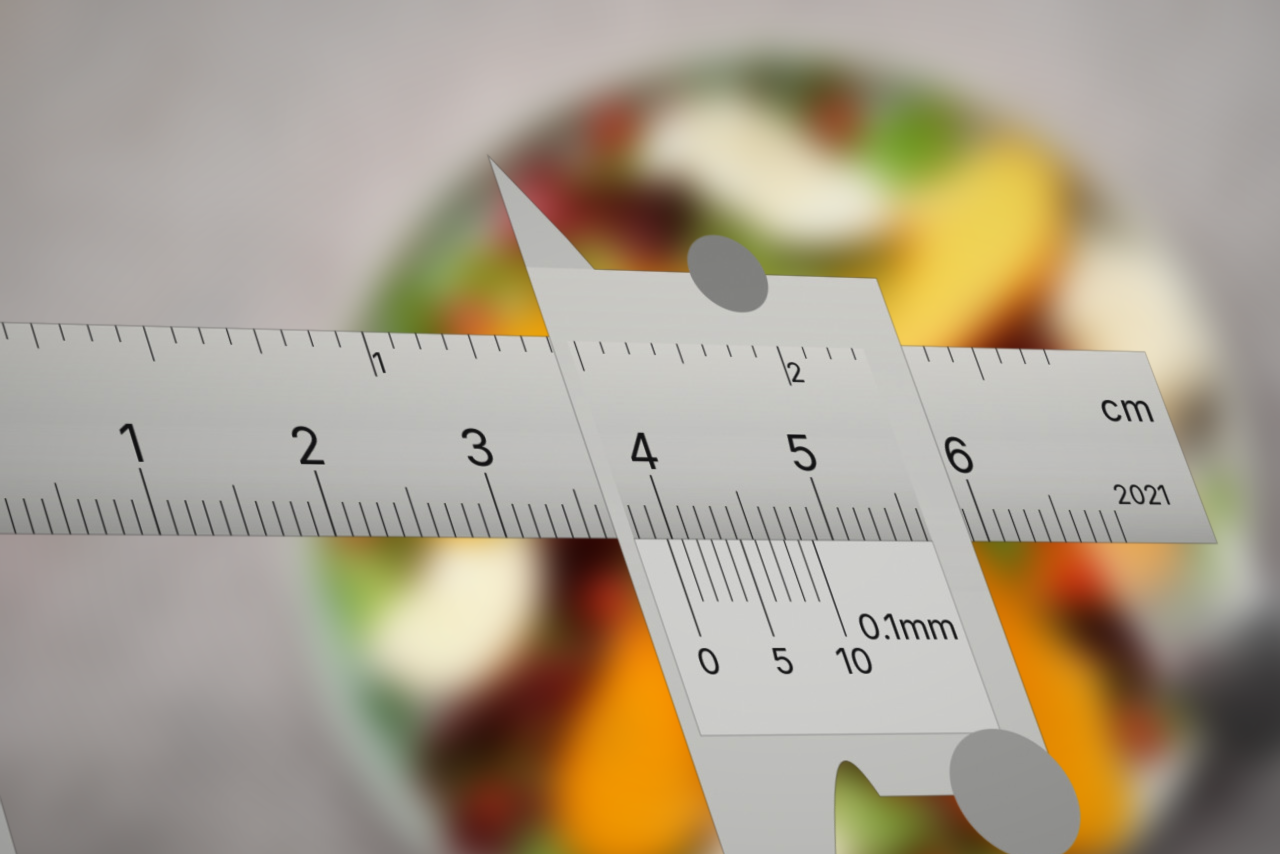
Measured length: 39.7
